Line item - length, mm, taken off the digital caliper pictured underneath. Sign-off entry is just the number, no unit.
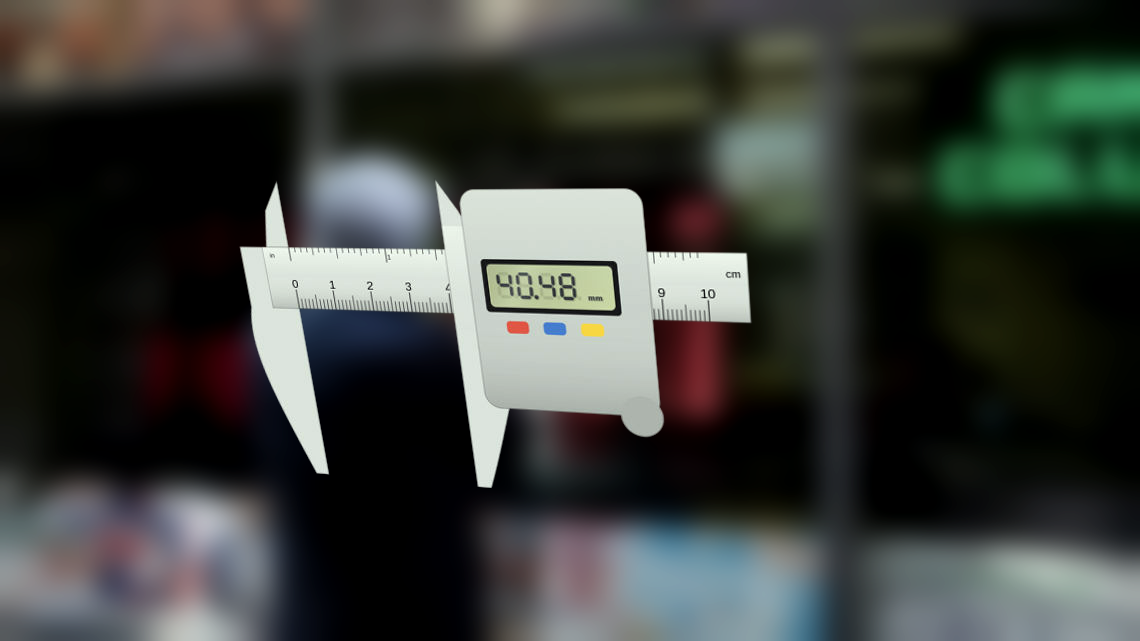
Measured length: 40.48
